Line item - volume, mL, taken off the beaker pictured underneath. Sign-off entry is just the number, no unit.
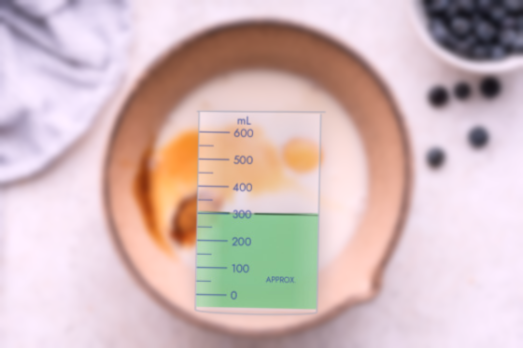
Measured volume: 300
